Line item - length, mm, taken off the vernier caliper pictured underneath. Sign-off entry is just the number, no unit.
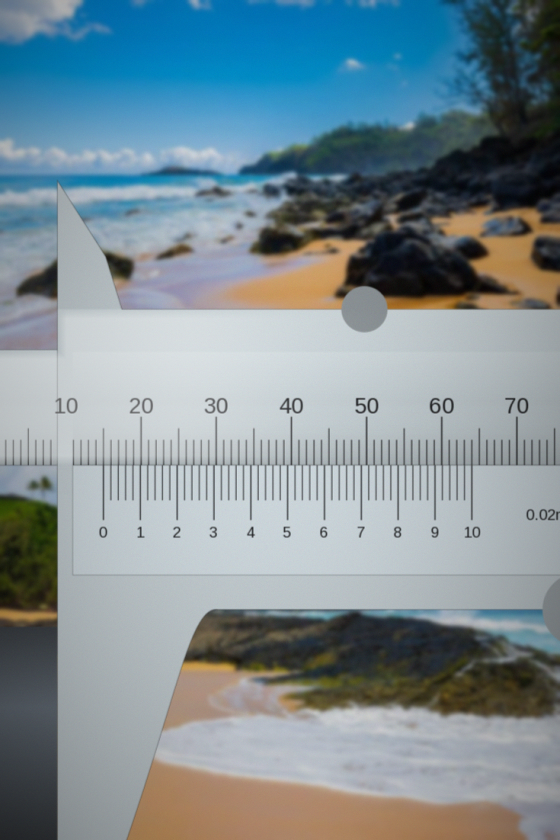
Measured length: 15.0
